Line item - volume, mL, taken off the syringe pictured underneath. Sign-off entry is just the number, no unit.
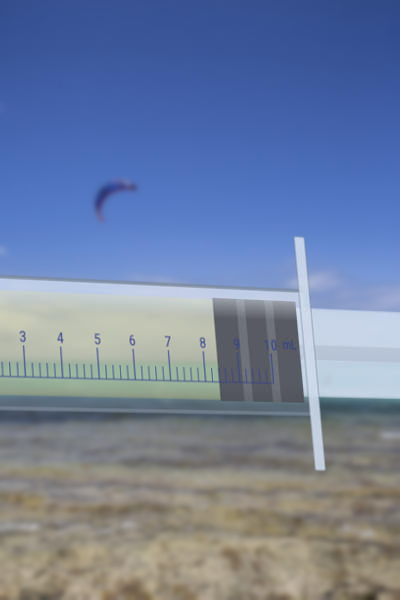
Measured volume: 8.4
